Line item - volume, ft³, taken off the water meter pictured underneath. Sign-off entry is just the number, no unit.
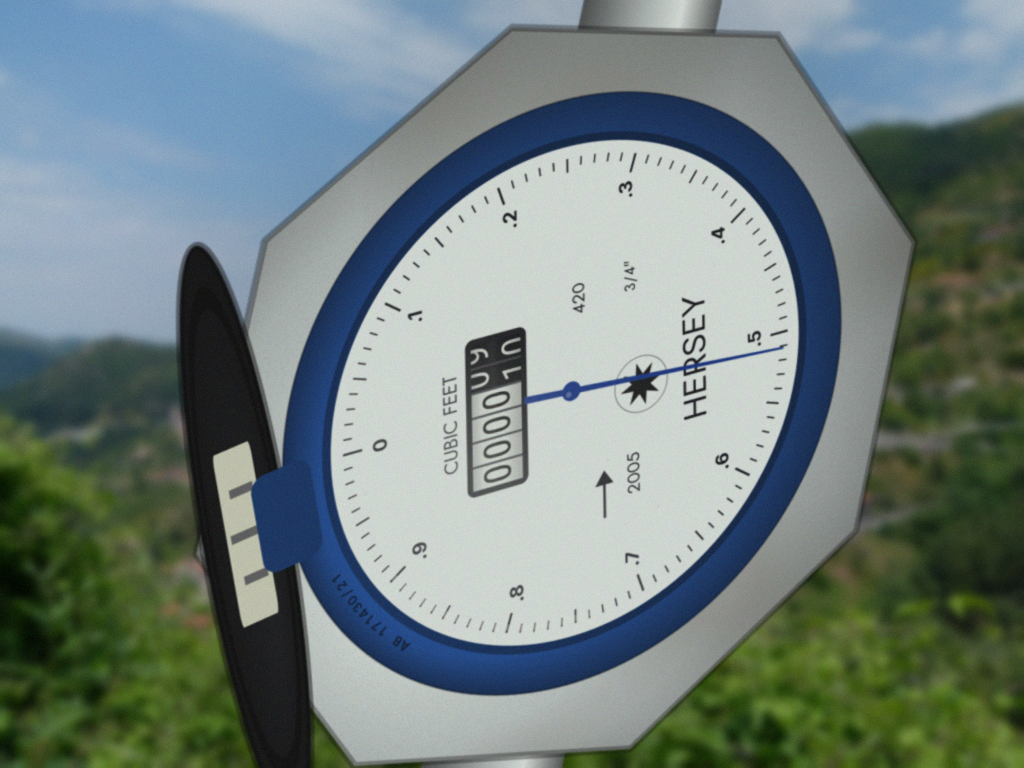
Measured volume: 9.51
